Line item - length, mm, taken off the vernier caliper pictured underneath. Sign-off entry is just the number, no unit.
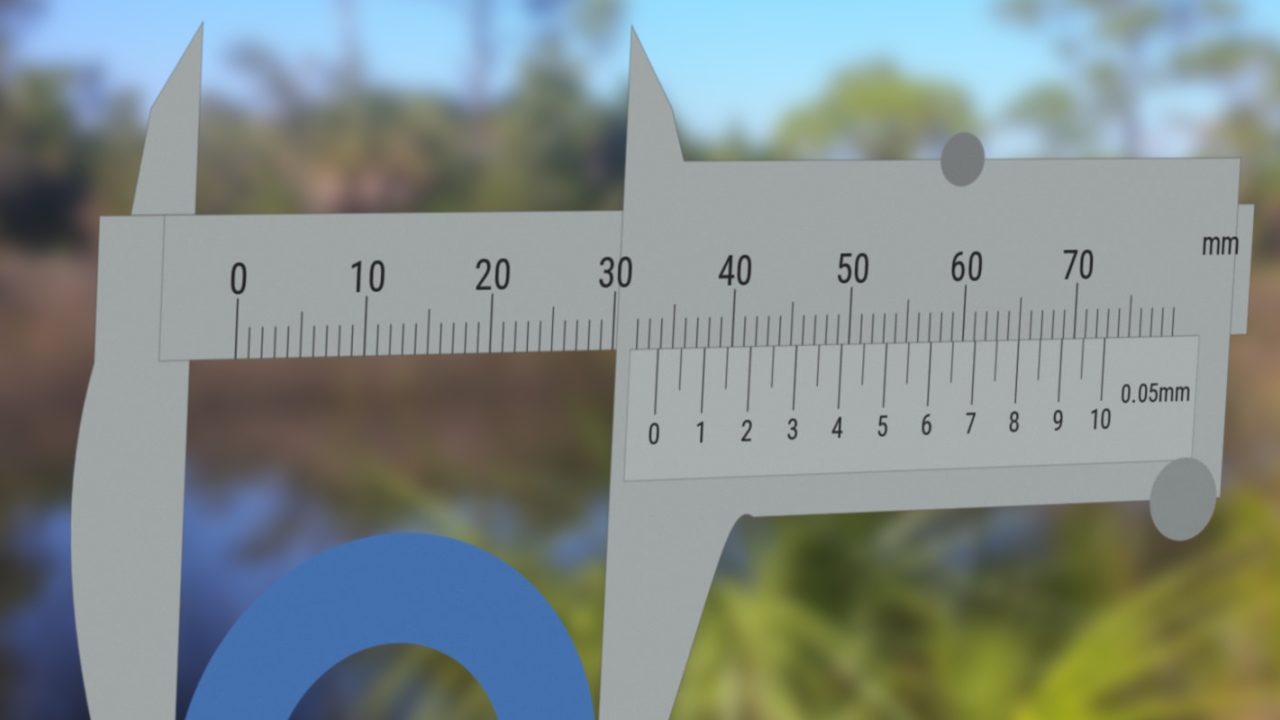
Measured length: 33.8
